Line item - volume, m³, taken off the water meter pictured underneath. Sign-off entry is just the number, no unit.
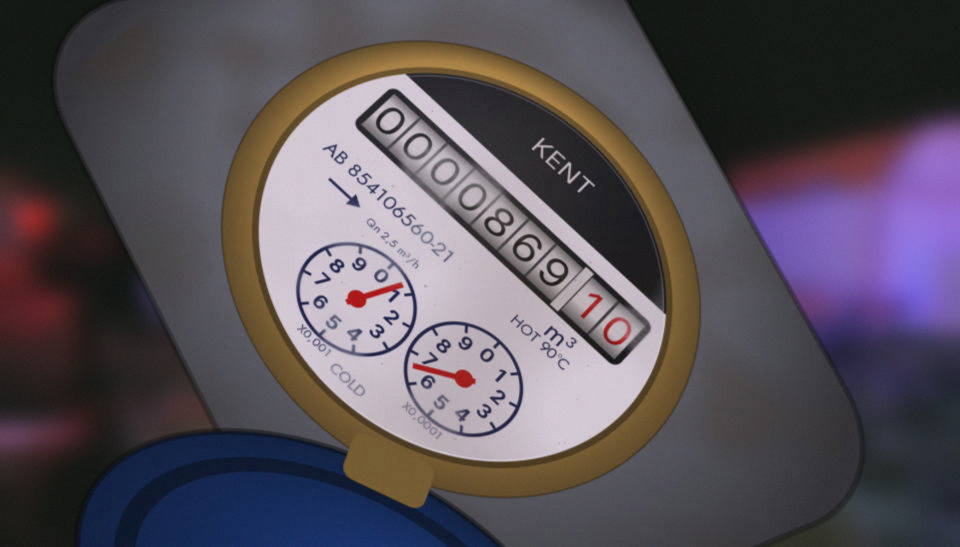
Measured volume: 869.1006
